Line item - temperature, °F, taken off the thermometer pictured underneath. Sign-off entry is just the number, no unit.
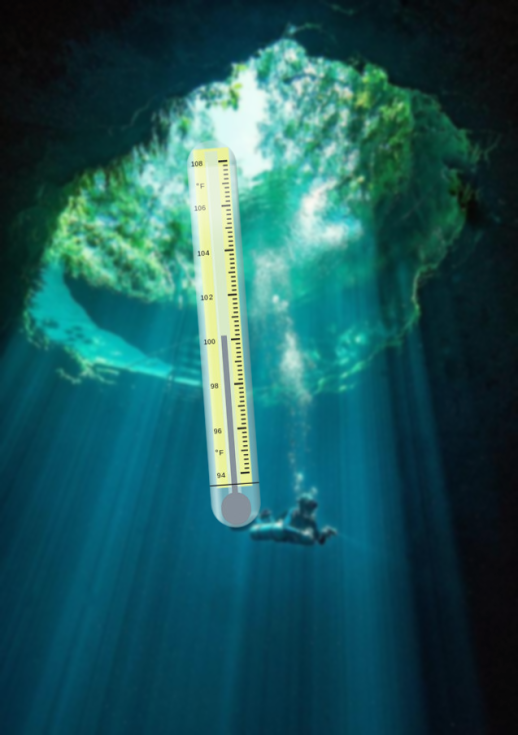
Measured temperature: 100.2
